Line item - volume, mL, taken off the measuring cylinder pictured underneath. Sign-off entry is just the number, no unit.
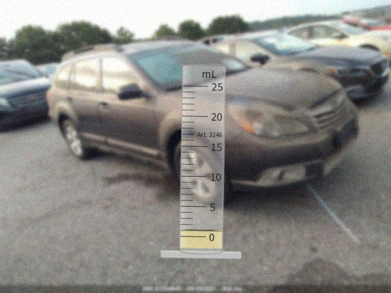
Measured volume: 1
